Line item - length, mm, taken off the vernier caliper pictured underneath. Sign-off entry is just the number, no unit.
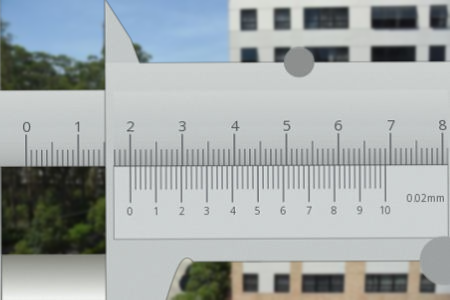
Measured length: 20.0
